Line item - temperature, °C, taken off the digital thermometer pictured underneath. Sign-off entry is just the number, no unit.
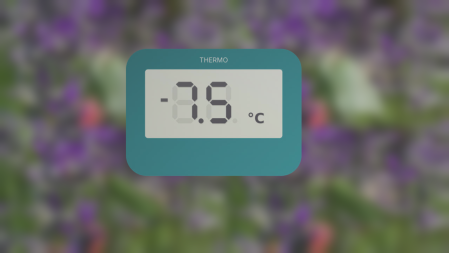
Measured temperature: -7.5
